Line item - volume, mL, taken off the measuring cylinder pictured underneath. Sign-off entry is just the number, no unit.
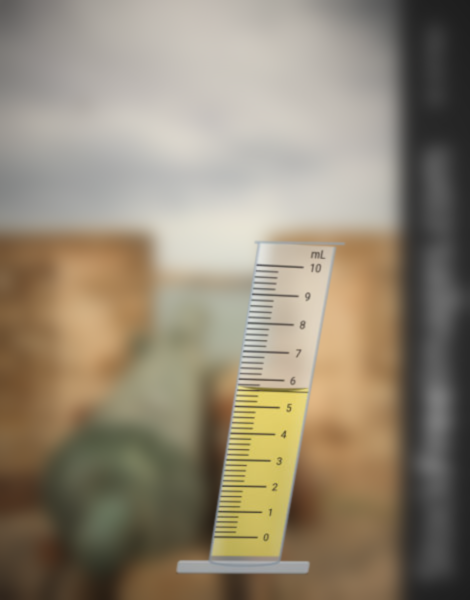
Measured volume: 5.6
